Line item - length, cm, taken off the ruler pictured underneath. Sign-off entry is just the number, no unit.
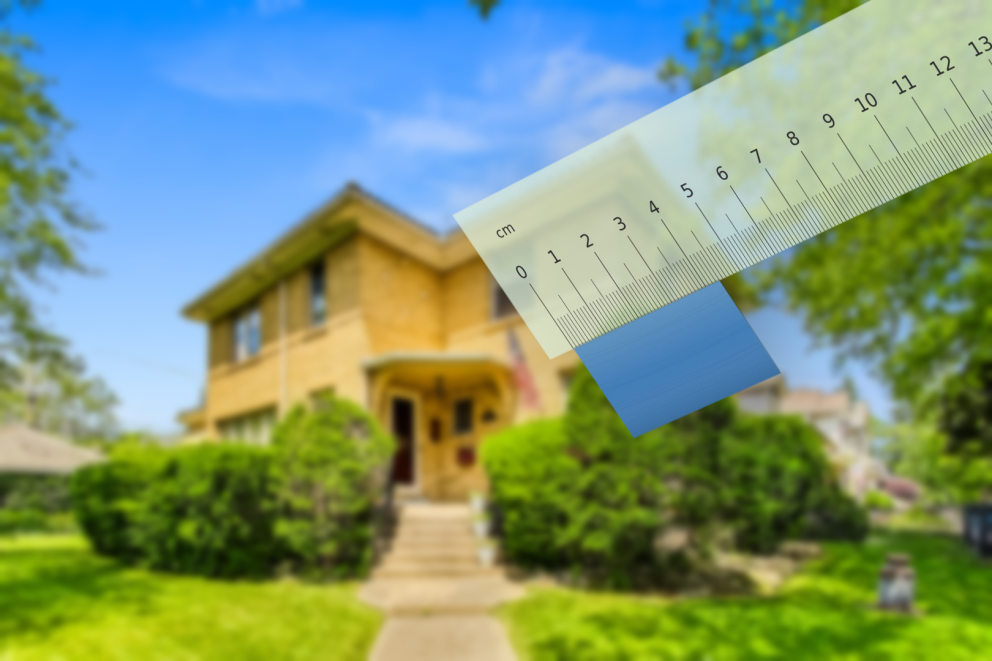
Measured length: 4.4
